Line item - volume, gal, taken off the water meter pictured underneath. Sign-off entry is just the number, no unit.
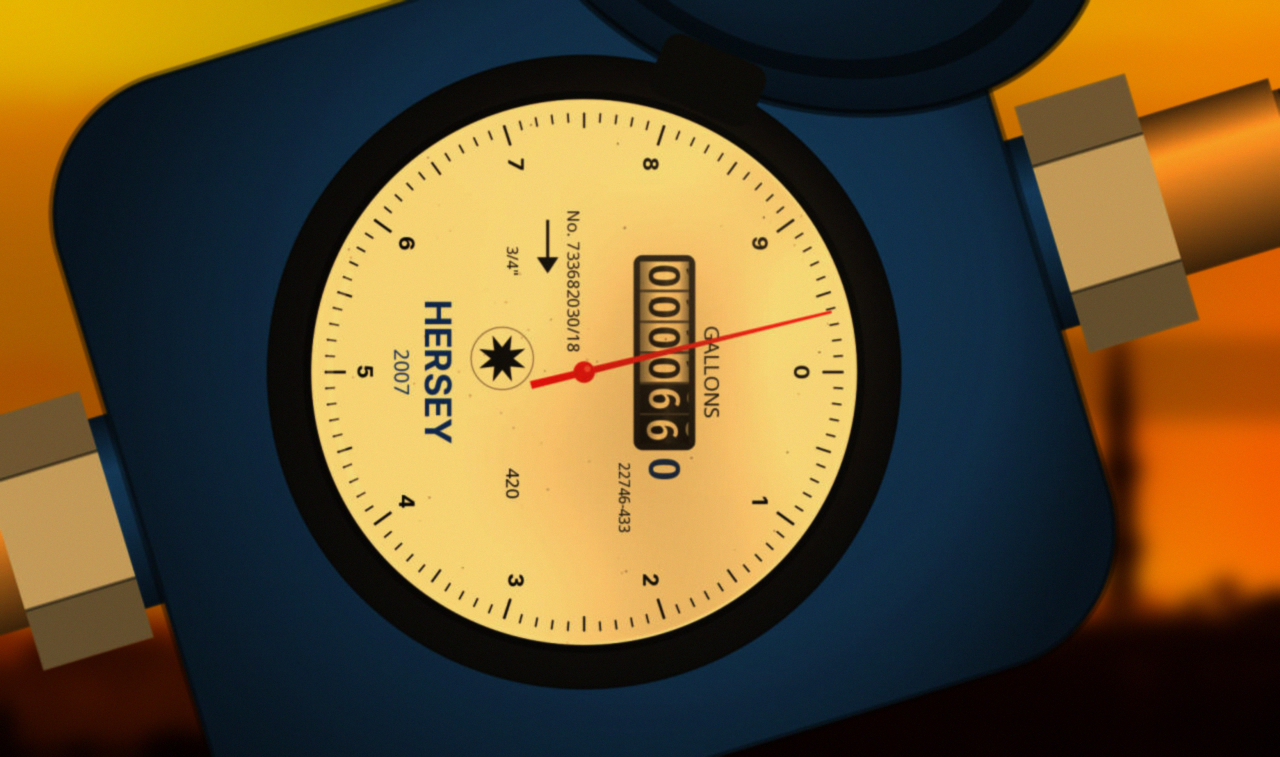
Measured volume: 659.6
